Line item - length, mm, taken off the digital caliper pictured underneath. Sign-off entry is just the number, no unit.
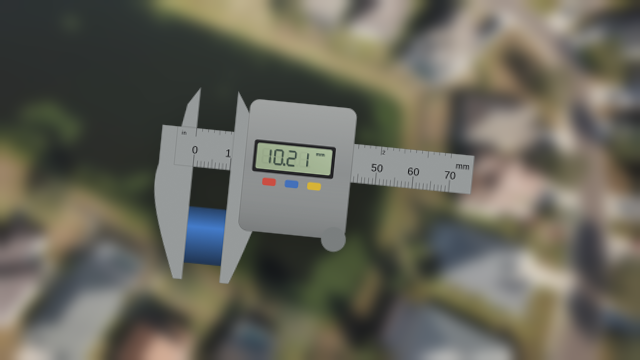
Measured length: 10.21
